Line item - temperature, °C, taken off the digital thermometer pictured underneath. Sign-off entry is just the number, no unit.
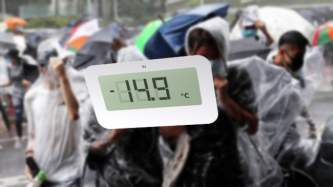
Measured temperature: -14.9
